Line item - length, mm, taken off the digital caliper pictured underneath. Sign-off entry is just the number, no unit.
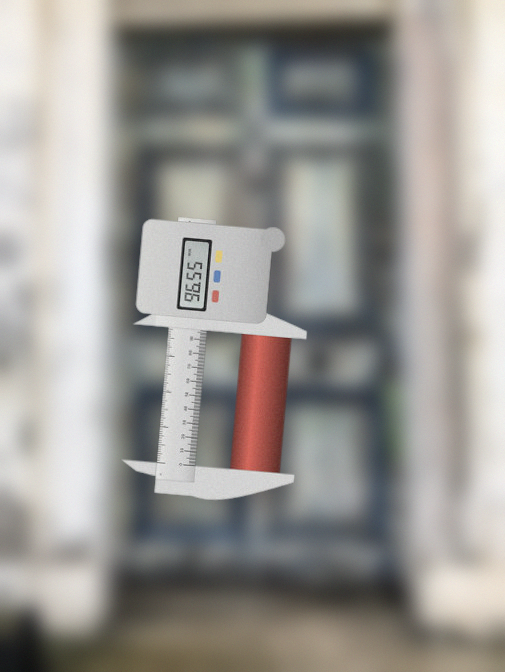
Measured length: 96.55
